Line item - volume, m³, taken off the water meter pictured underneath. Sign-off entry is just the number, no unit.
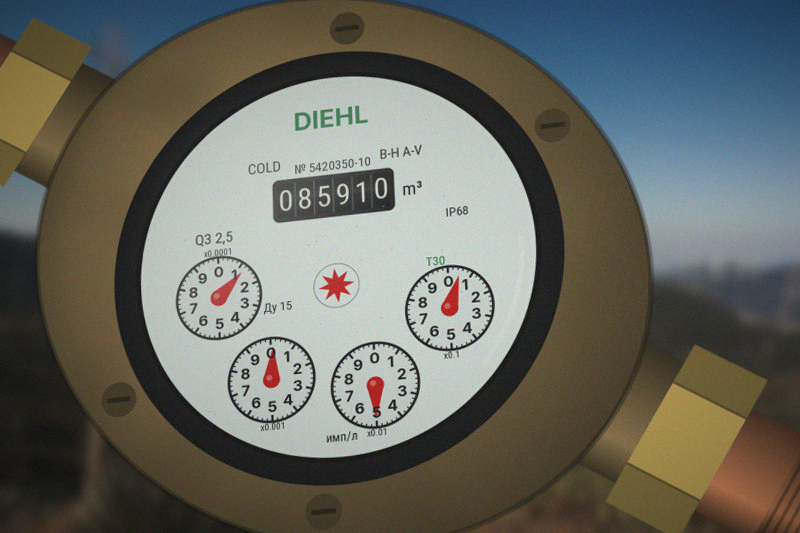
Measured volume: 85910.0501
